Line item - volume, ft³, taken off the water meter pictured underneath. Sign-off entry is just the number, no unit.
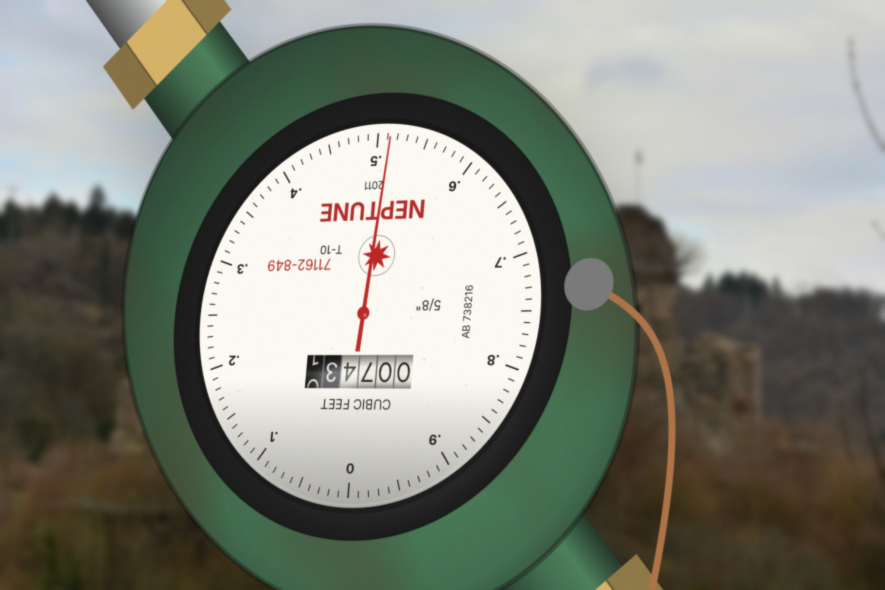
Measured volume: 7430.51
